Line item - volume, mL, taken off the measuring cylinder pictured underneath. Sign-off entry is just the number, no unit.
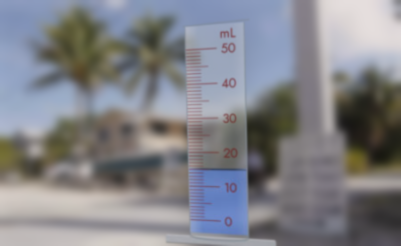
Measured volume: 15
